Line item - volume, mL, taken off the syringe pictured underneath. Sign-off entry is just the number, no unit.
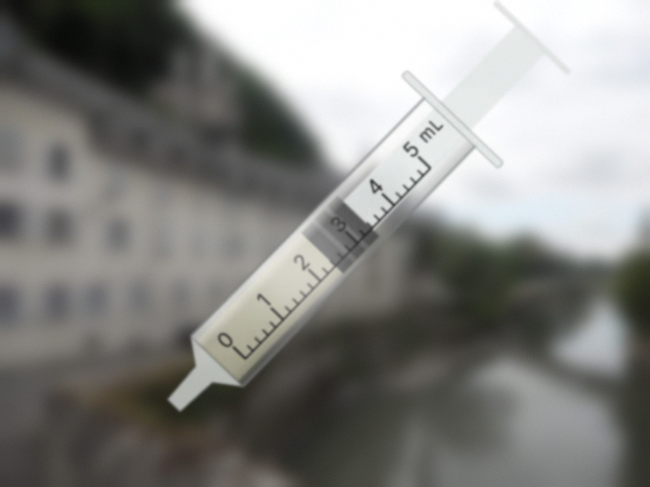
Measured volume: 2.4
